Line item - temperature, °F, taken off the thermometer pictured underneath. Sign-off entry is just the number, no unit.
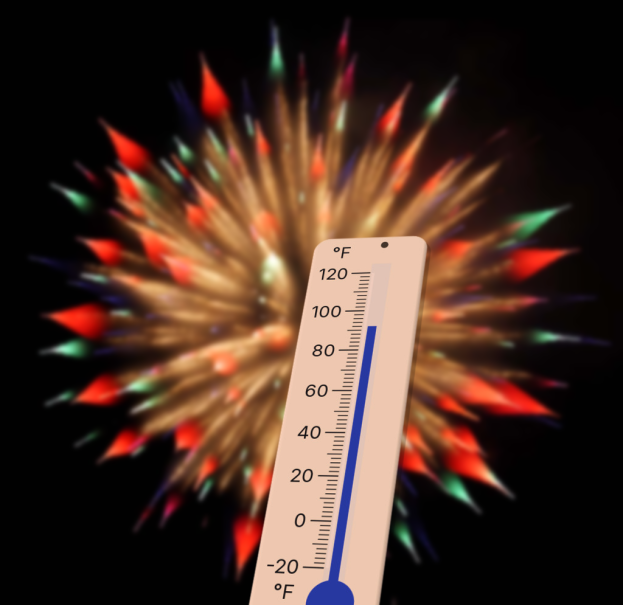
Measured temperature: 92
